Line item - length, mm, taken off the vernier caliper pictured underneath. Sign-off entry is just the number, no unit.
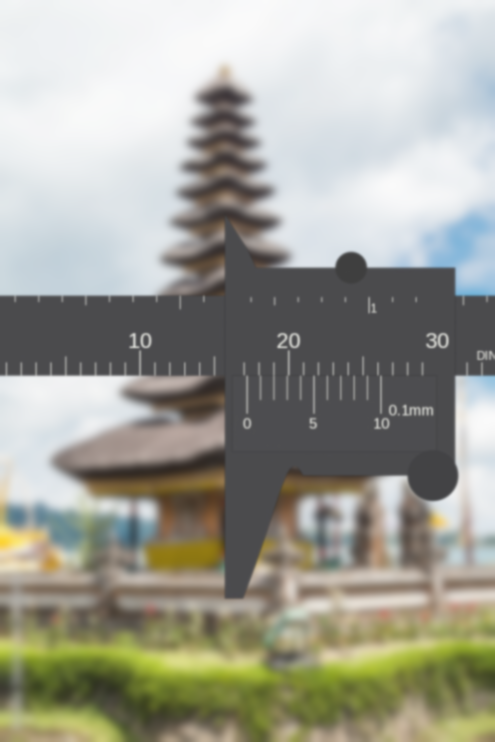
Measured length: 17.2
